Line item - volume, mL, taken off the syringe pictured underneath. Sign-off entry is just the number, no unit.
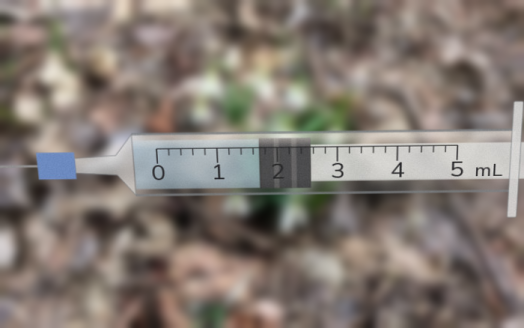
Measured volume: 1.7
